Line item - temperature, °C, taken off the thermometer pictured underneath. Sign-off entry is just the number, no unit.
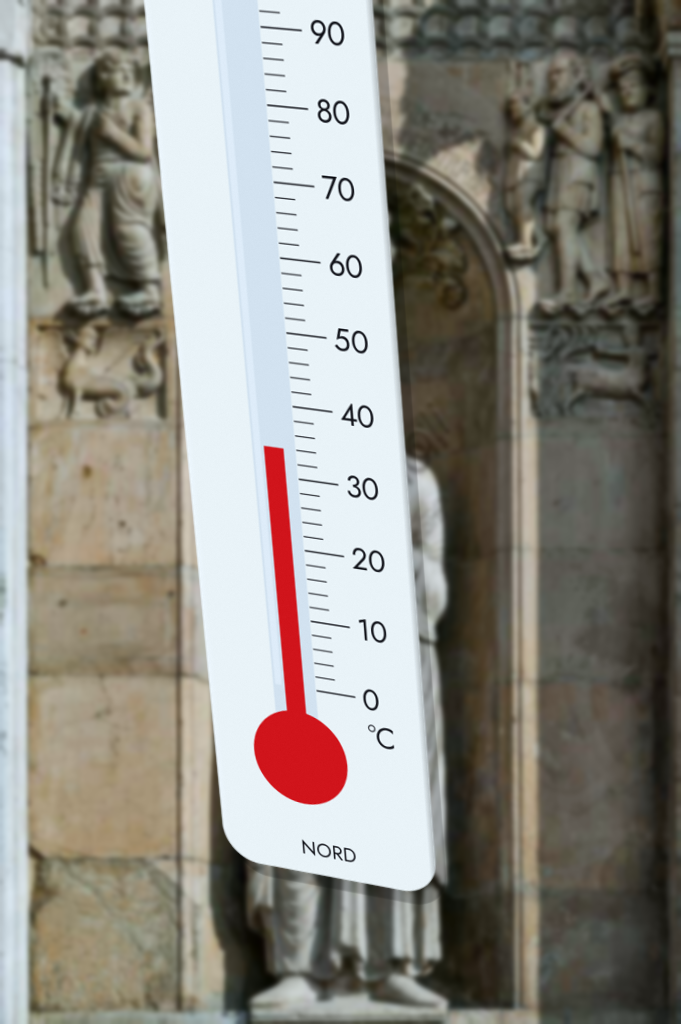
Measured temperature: 34
